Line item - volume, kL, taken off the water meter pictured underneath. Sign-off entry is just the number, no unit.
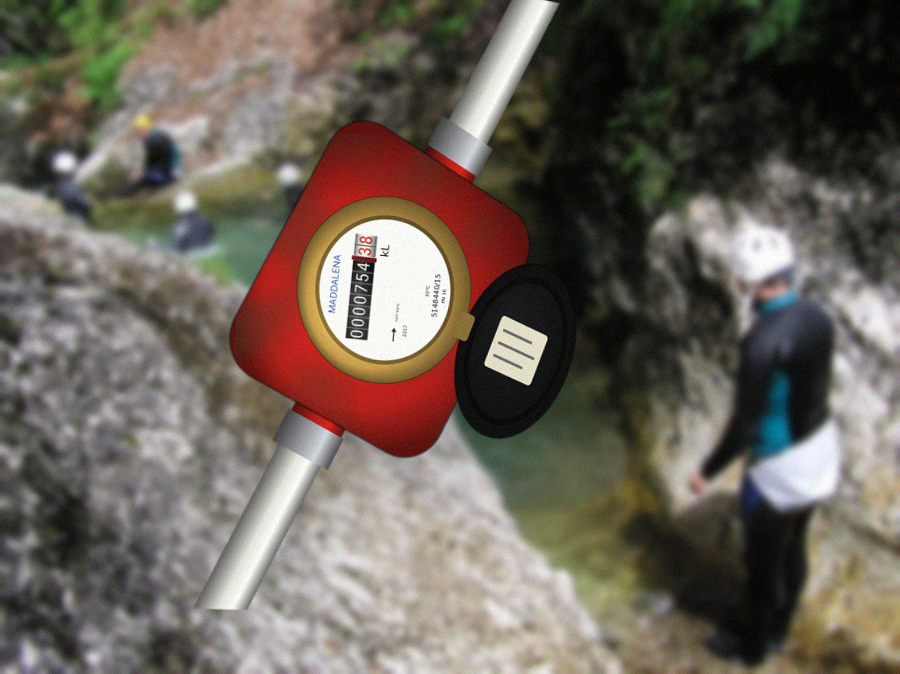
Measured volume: 754.38
